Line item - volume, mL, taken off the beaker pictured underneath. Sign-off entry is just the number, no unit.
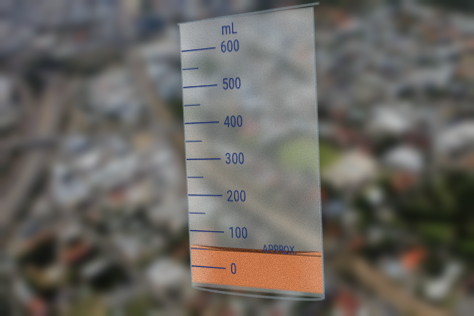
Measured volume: 50
